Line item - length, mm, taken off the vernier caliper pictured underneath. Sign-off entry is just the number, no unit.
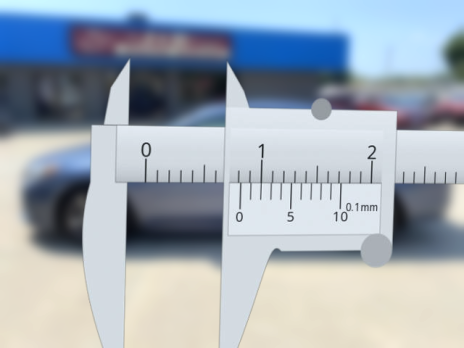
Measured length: 8.2
